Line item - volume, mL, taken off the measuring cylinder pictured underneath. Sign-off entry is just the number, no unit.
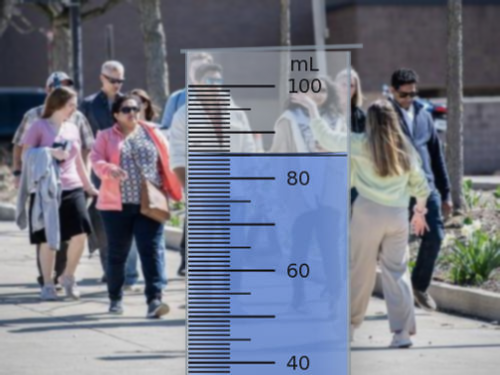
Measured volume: 85
